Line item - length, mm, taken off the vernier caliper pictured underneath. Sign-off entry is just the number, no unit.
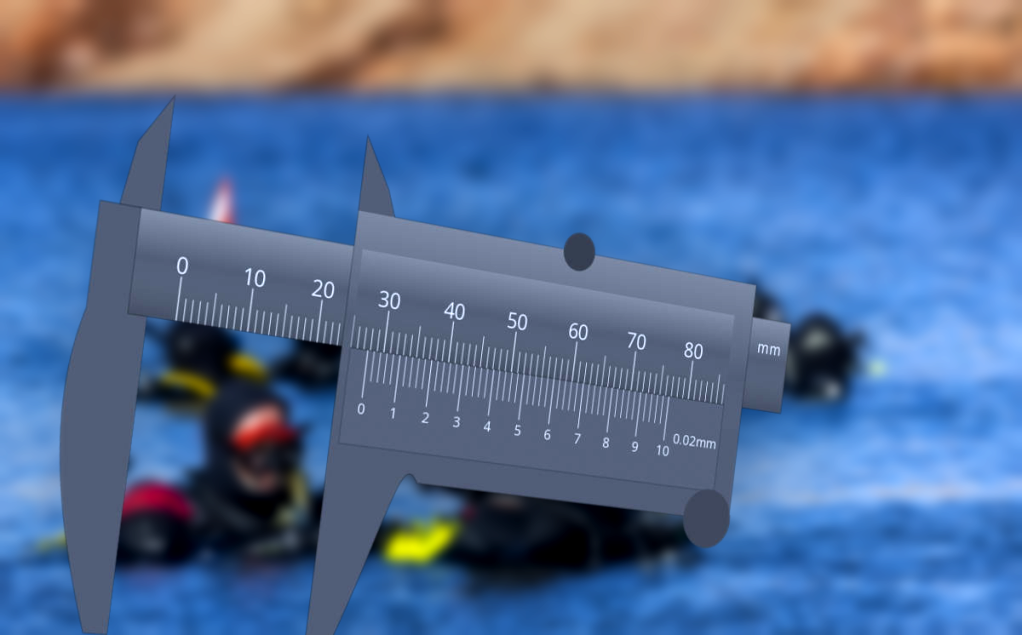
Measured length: 27.6
